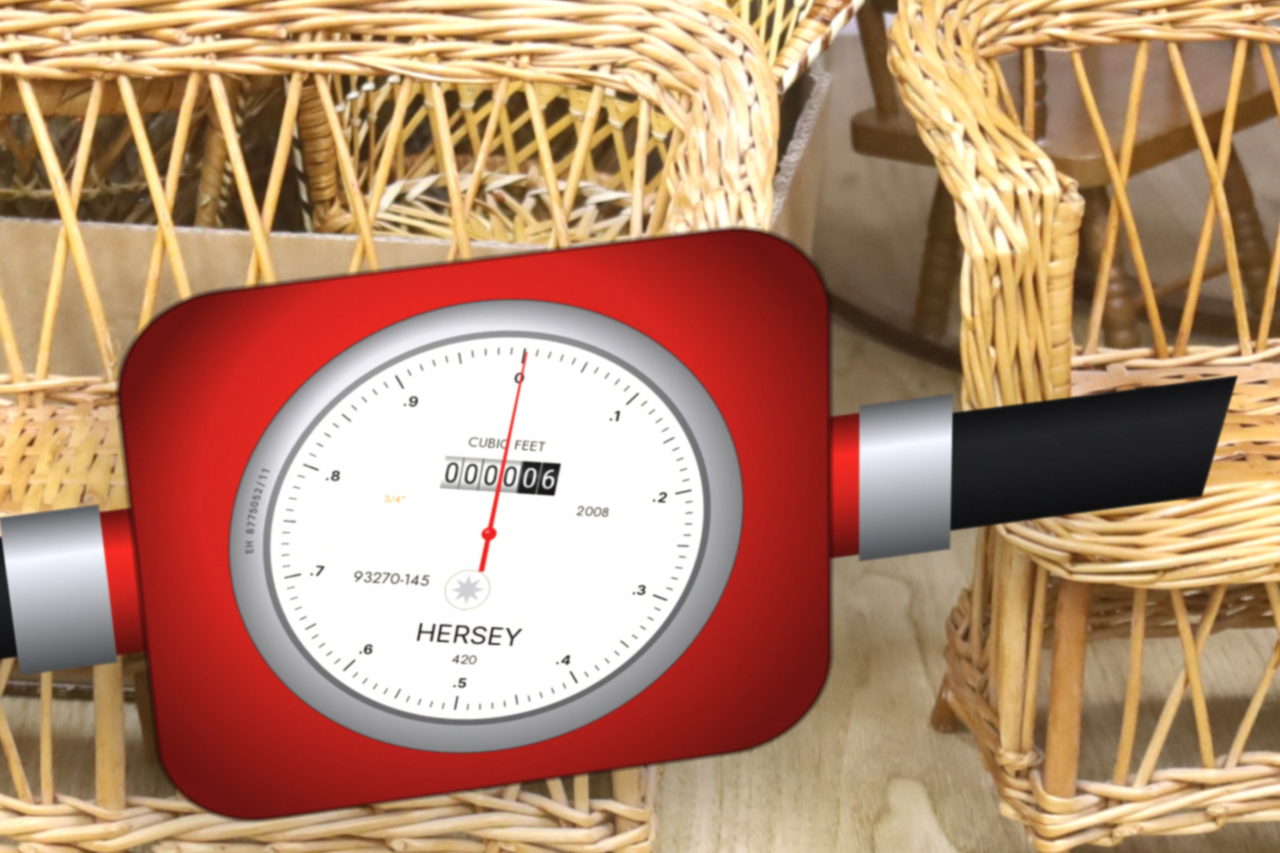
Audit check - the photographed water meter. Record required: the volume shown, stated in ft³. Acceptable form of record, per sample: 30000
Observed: 6.00
